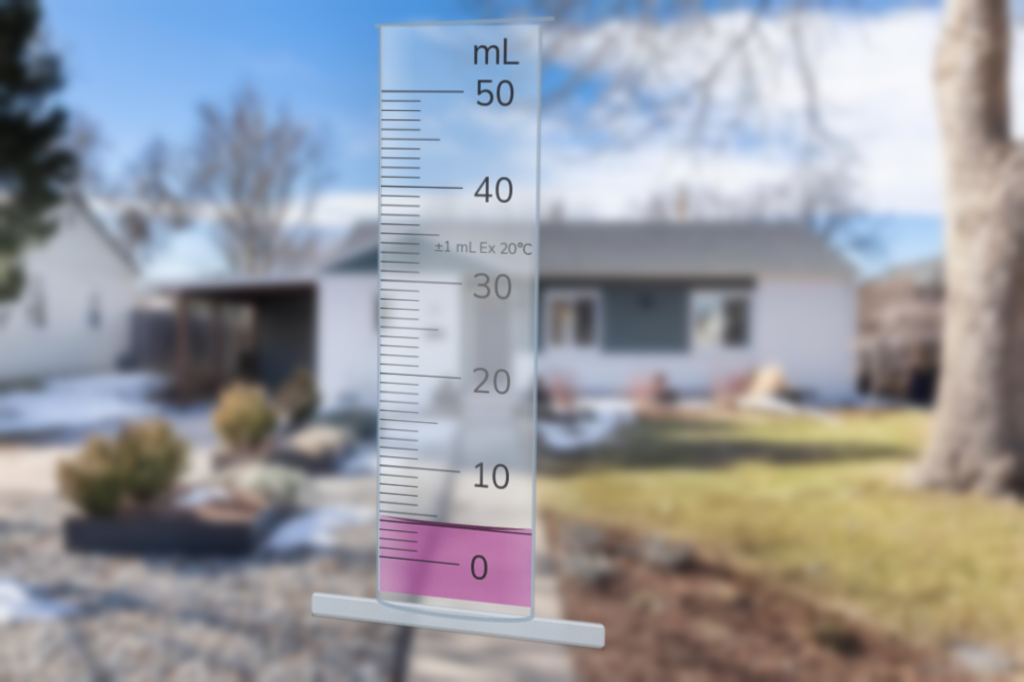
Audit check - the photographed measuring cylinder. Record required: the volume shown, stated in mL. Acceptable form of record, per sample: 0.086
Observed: 4
